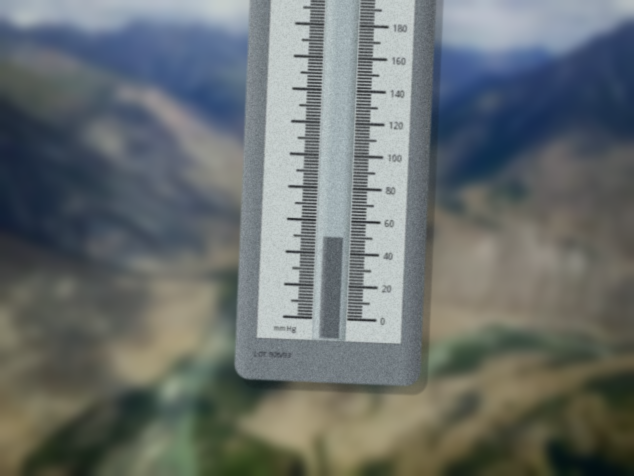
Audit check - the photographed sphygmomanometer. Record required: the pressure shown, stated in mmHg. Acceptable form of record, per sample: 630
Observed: 50
